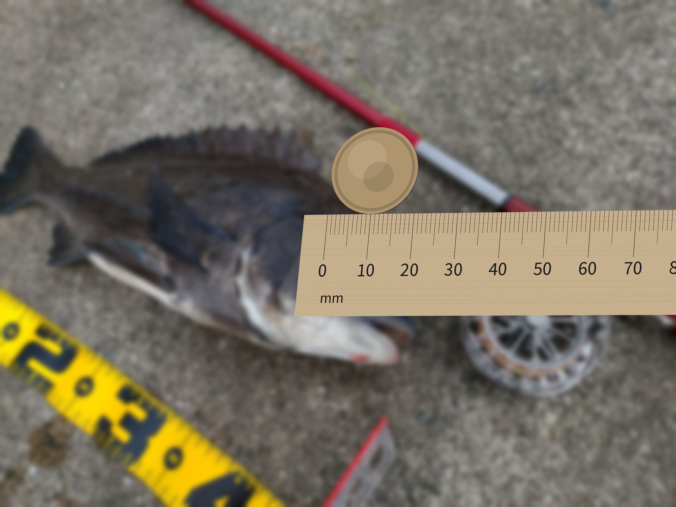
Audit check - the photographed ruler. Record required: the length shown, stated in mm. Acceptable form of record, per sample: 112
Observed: 20
